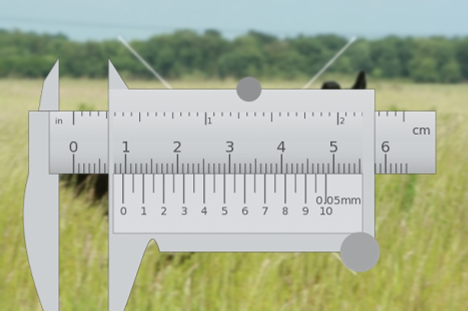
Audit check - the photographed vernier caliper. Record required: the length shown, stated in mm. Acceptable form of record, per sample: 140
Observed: 9.5
